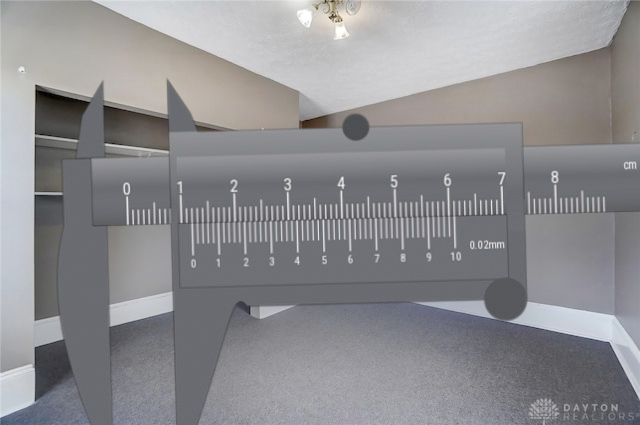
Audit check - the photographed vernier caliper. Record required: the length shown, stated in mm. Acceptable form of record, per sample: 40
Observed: 12.0
